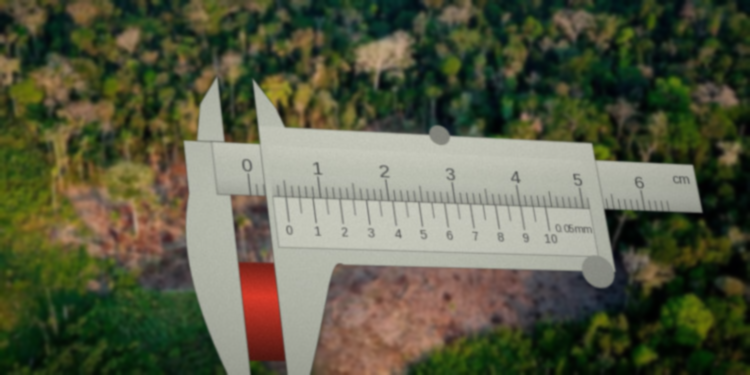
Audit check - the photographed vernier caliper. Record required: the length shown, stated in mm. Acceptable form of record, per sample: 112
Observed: 5.0
